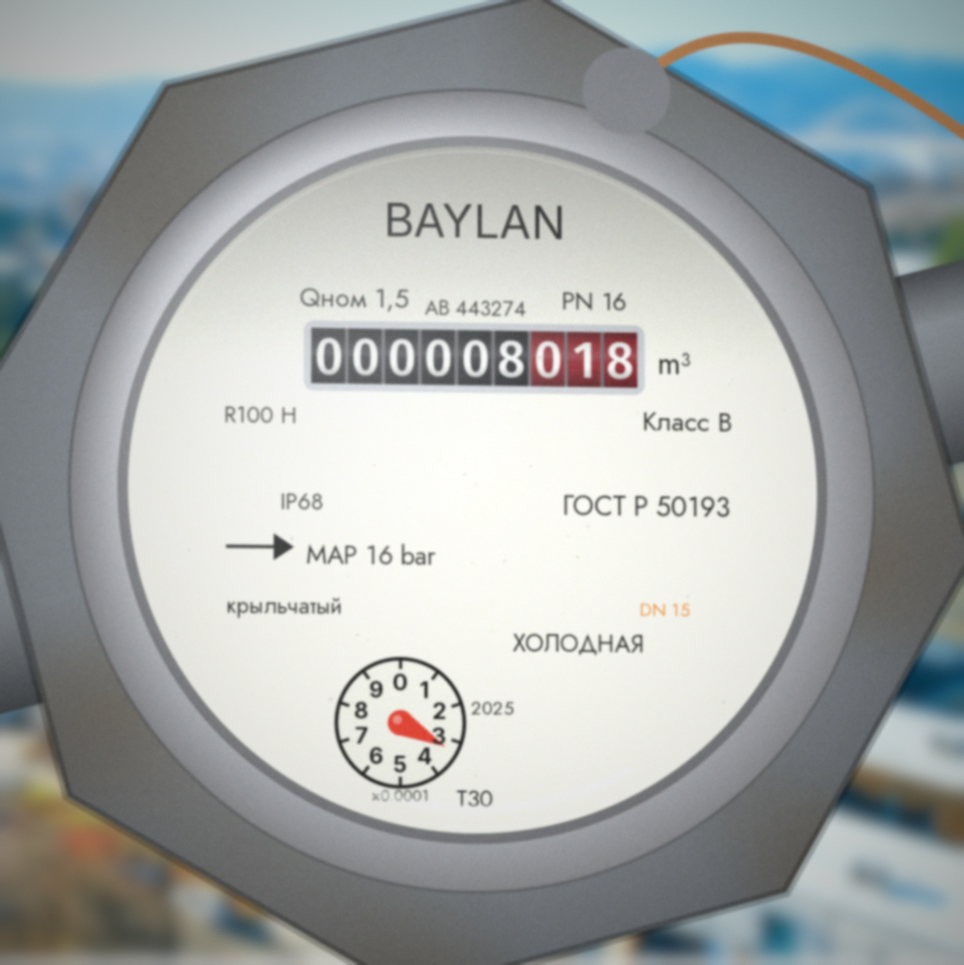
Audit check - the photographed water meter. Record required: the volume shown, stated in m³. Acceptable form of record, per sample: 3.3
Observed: 8.0183
